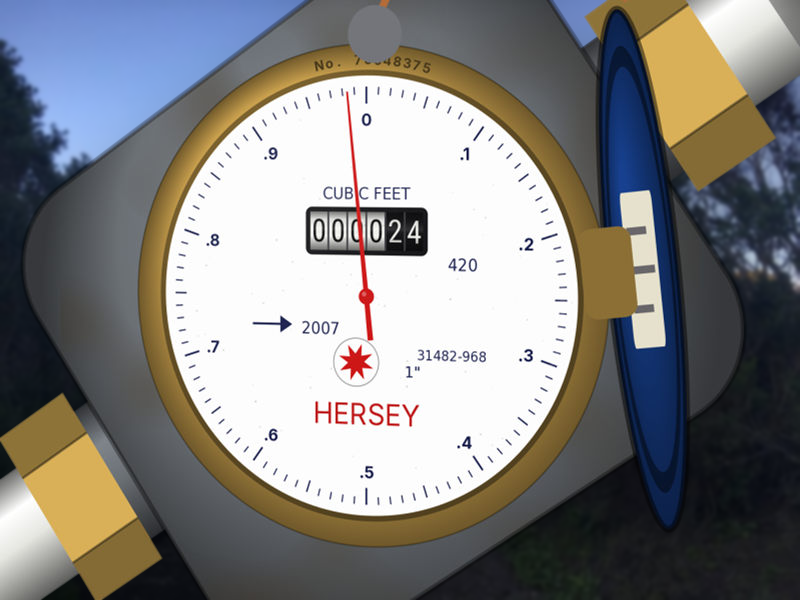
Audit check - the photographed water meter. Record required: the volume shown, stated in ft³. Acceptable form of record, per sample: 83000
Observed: 23.98
